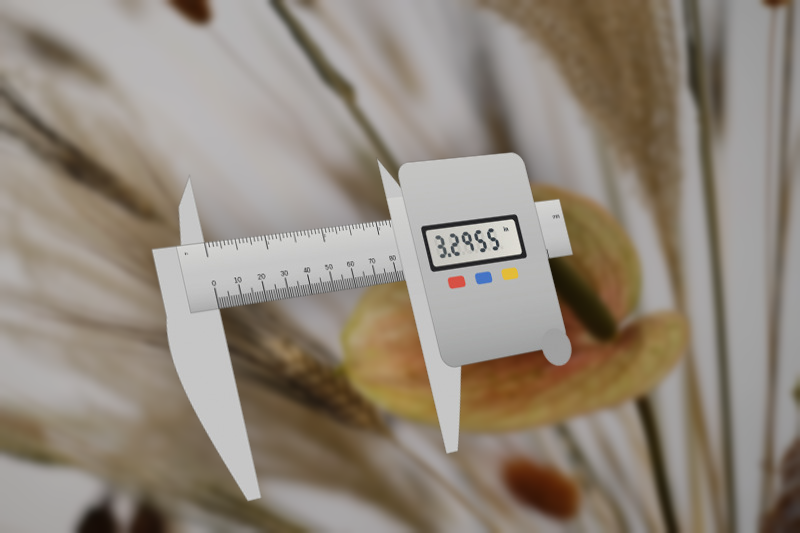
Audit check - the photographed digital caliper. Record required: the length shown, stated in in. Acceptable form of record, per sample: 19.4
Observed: 3.2955
